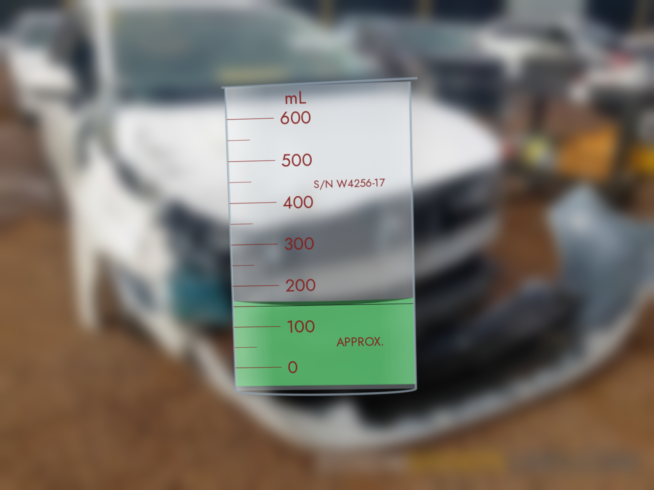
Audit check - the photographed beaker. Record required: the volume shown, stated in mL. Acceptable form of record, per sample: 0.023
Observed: 150
